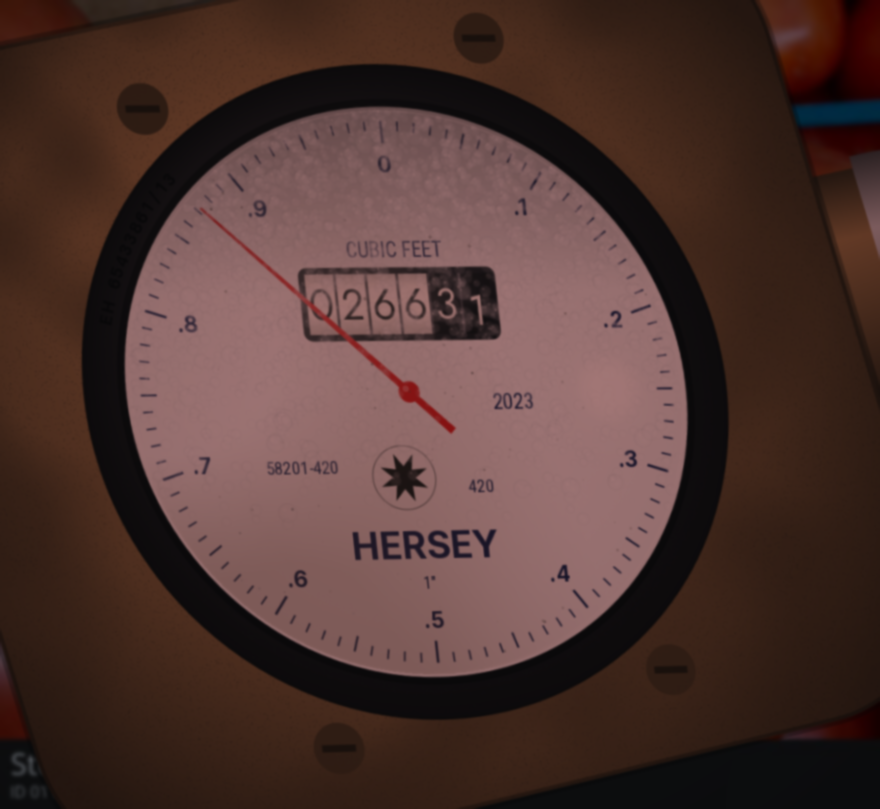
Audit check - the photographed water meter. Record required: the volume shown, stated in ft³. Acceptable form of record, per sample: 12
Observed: 26630.87
